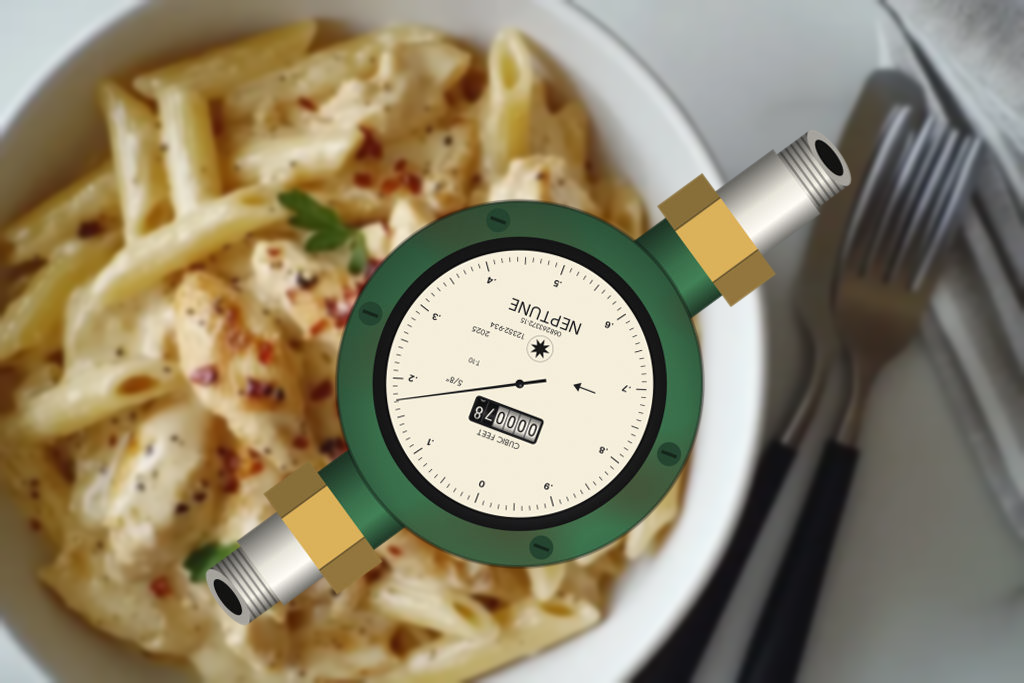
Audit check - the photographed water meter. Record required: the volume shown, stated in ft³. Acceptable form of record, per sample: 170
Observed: 78.17
